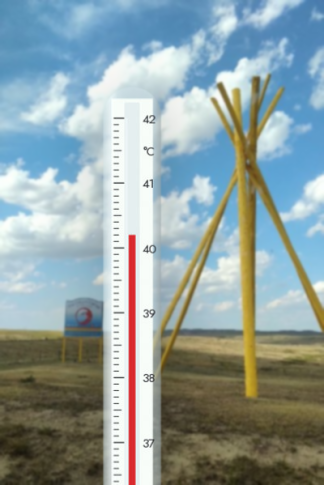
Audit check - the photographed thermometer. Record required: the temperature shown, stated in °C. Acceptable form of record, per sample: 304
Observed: 40.2
